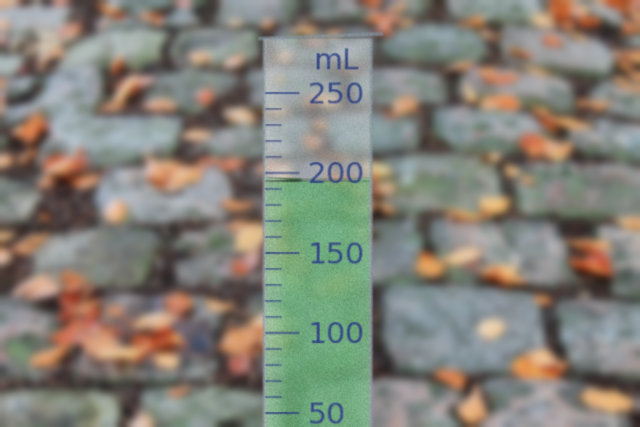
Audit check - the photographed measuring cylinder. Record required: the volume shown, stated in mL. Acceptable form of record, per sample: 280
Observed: 195
